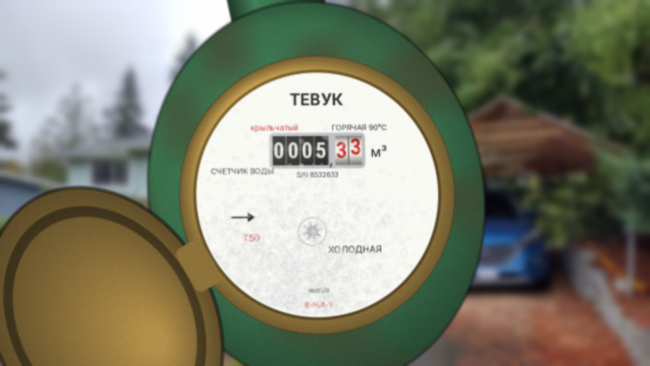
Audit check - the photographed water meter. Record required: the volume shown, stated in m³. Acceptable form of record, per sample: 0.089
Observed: 5.33
